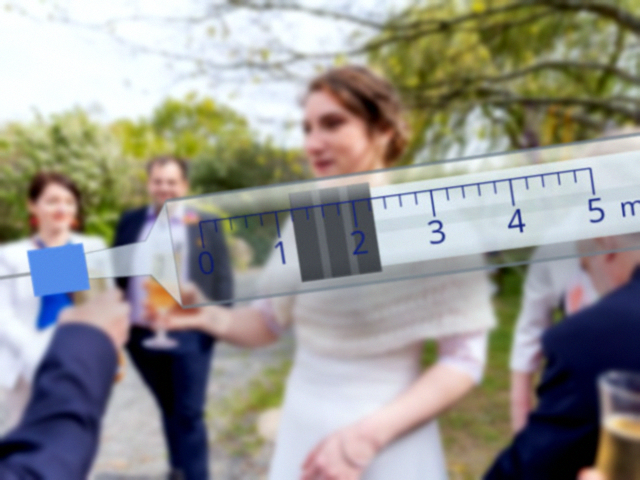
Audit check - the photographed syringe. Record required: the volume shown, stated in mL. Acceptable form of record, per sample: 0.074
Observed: 1.2
